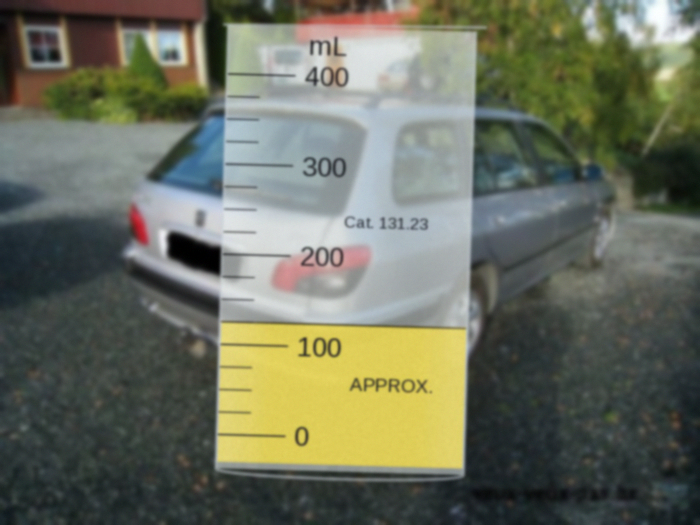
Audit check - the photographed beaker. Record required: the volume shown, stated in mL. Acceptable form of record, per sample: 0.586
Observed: 125
